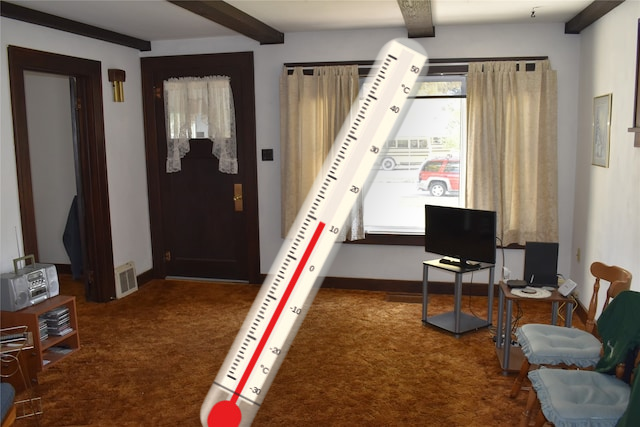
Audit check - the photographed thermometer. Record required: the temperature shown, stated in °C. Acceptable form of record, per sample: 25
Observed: 10
